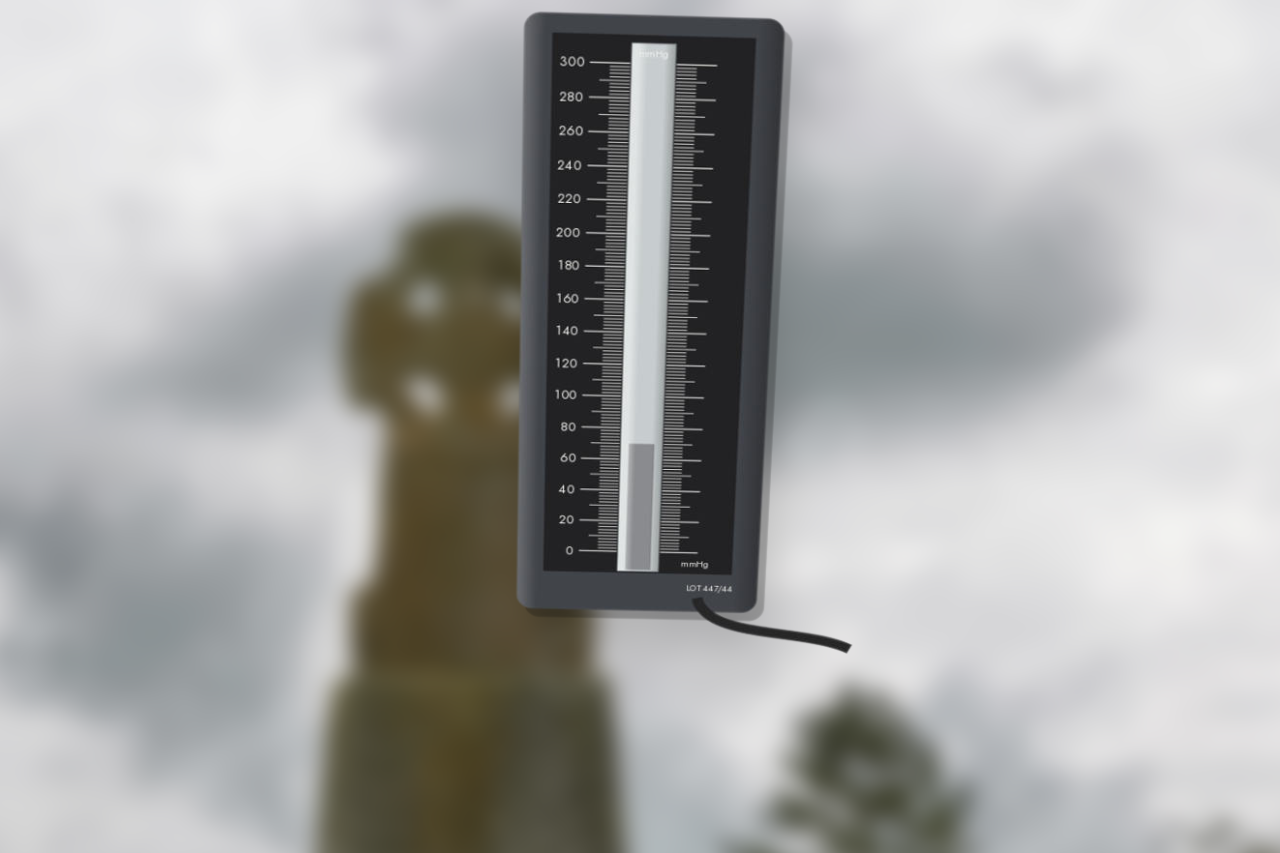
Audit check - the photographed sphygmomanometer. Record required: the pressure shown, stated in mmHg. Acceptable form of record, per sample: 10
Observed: 70
